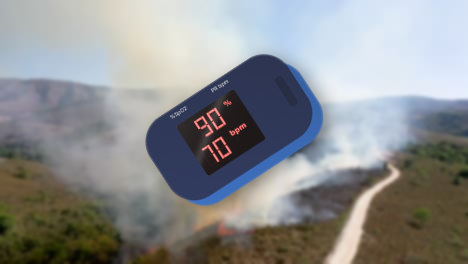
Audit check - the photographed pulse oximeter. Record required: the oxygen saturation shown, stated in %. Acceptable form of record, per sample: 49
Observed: 90
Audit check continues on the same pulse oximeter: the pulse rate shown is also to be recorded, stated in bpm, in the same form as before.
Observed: 70
